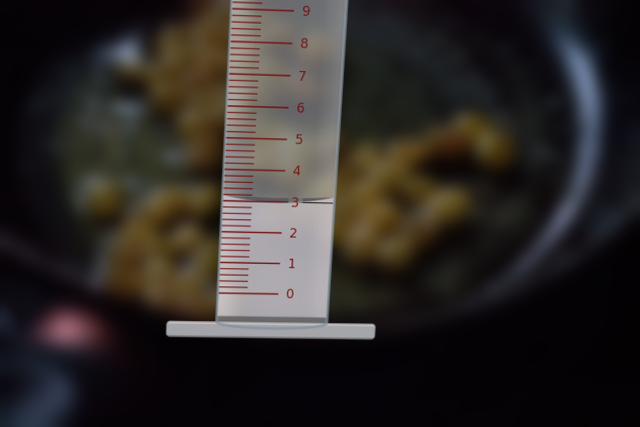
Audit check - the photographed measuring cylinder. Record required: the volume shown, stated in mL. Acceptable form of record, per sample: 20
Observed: 3
